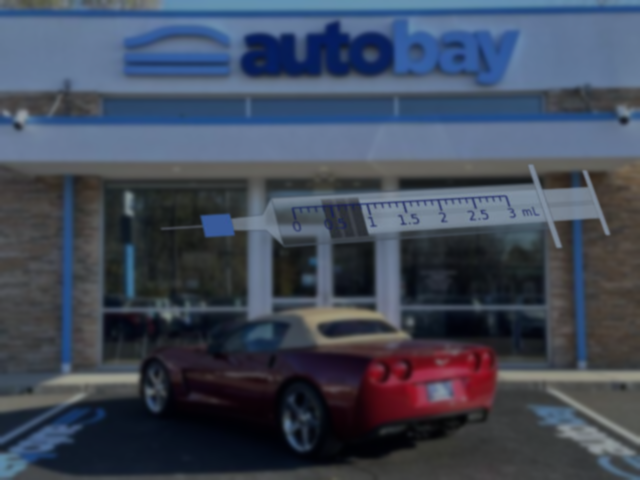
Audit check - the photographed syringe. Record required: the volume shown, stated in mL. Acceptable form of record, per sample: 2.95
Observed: 0.4
